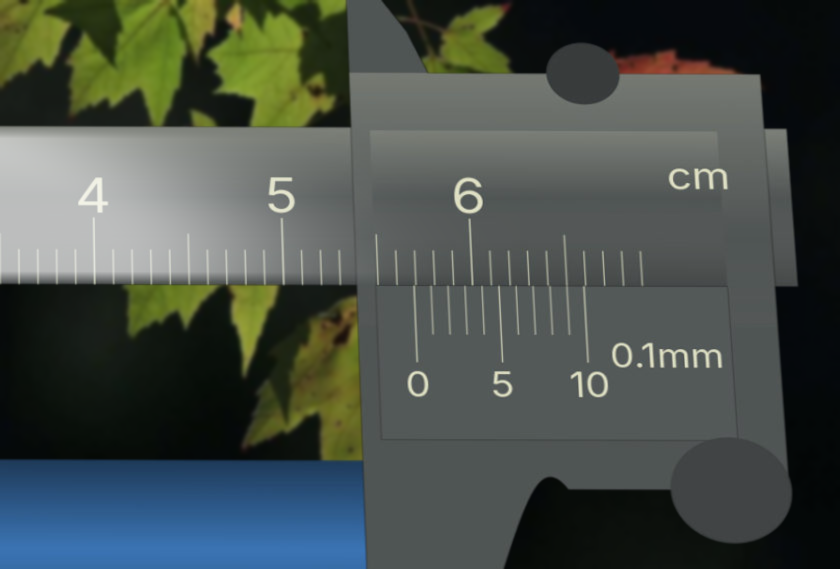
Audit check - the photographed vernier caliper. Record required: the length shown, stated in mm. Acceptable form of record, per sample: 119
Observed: 56.9
